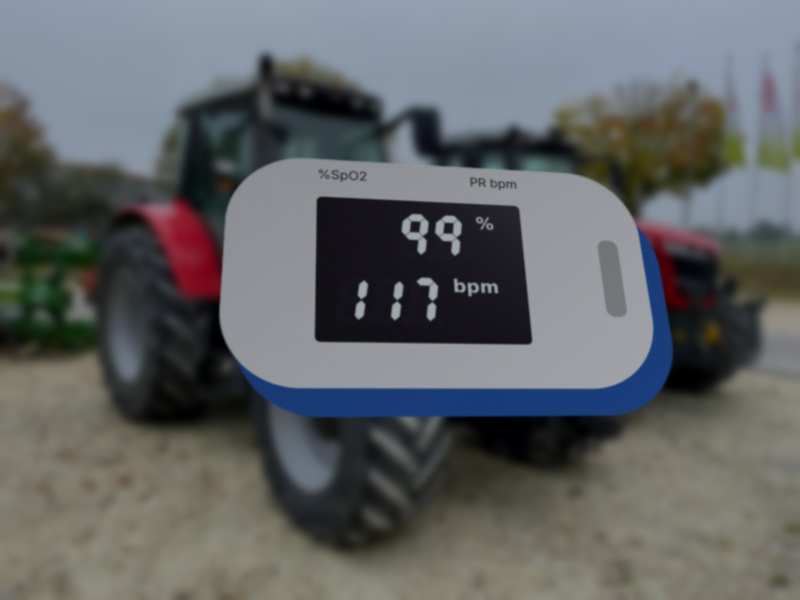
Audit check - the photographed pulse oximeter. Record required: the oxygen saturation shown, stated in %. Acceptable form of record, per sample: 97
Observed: 99
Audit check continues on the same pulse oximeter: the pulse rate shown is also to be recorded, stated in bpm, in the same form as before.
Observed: 117
